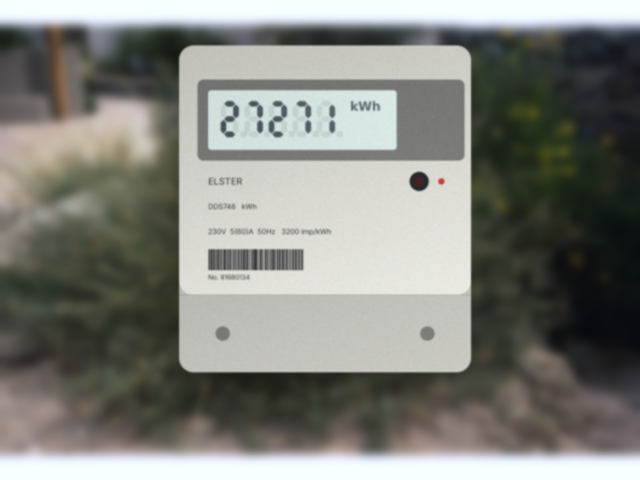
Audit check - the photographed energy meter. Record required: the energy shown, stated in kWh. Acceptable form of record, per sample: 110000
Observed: 27271
